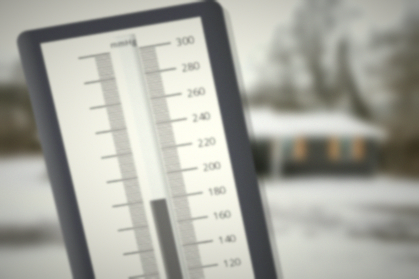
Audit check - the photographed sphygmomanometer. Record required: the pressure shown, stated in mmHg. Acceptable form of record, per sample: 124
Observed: 180
